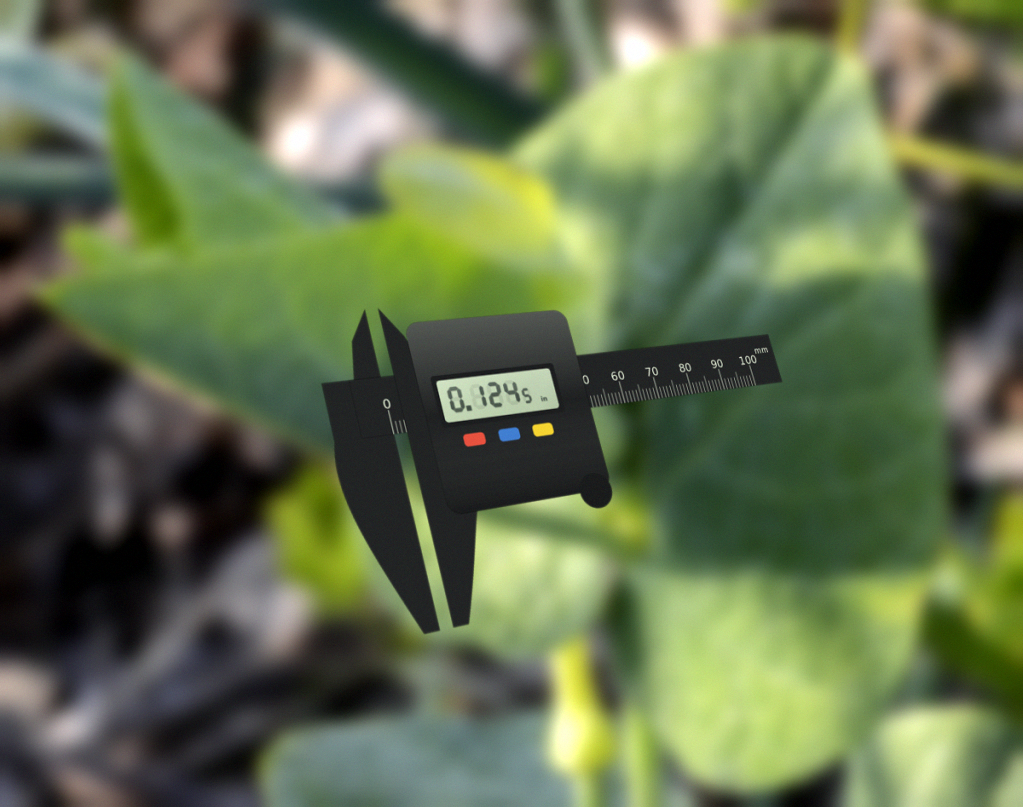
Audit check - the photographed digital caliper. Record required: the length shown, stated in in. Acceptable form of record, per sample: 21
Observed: 0.1245
